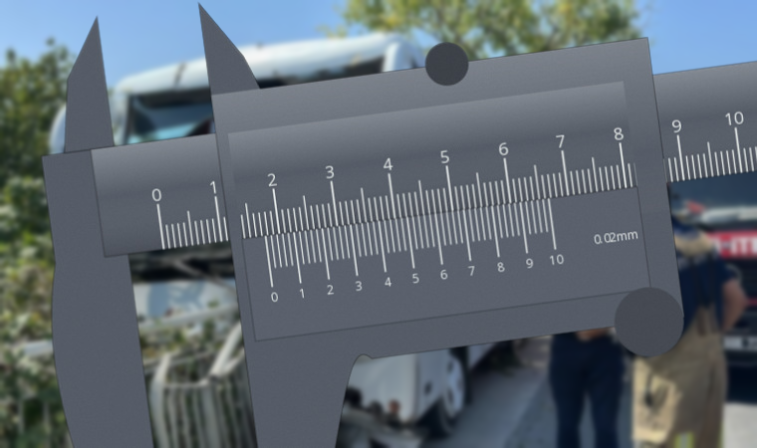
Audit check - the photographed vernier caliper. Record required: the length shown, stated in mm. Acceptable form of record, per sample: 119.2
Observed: 17.6
